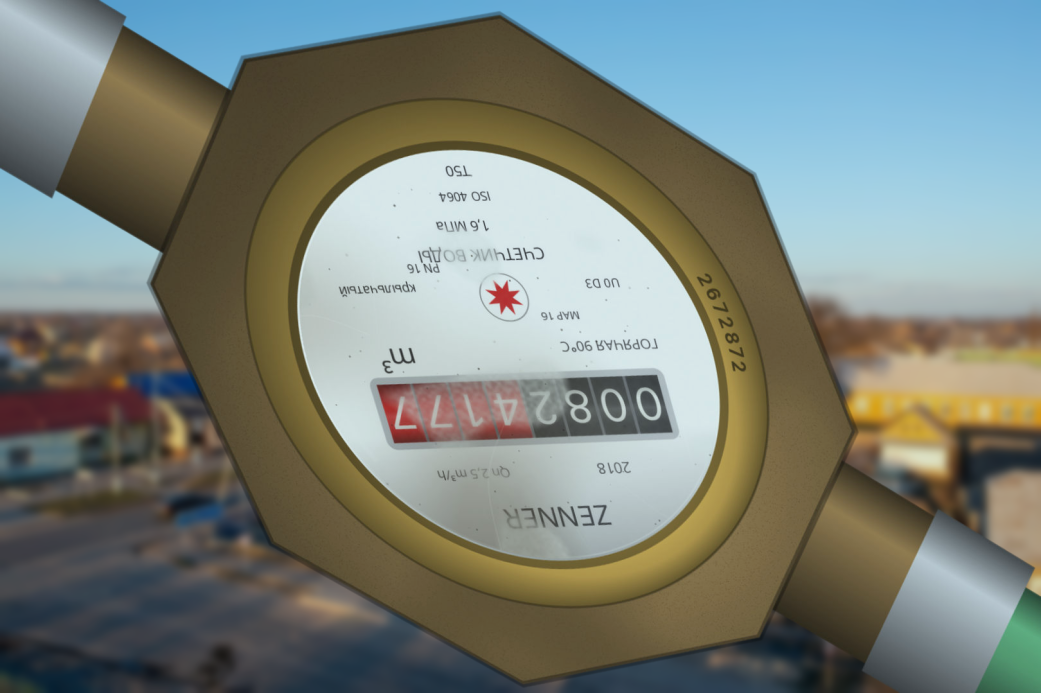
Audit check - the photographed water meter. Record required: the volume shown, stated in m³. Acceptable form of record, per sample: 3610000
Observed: 82.4177
